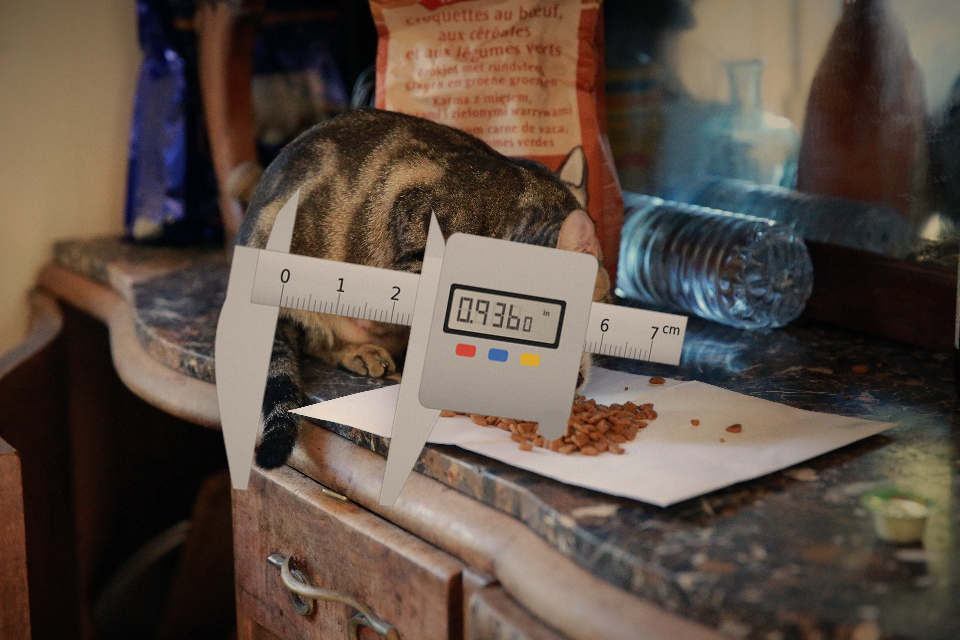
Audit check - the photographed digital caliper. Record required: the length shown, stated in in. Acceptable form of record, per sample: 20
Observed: 0.9360
